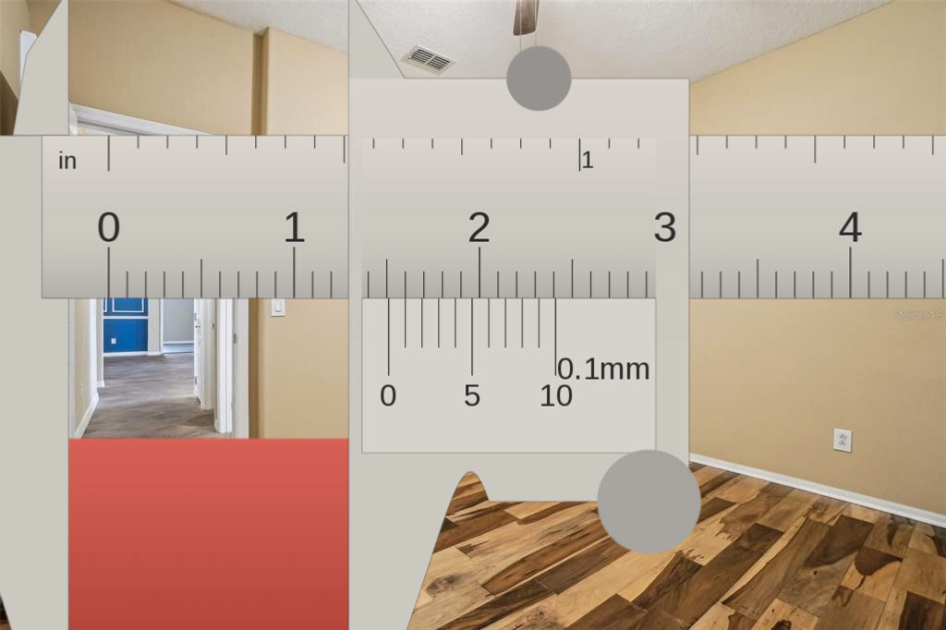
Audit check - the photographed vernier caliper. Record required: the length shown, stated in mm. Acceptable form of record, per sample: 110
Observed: 15.1
